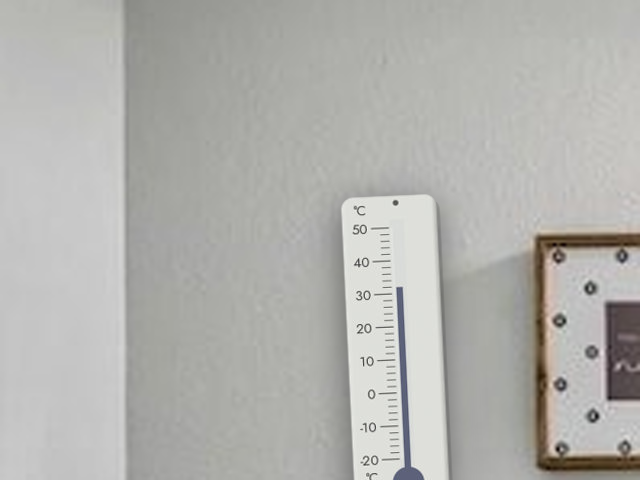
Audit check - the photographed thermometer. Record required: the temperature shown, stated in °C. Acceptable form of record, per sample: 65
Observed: 32
